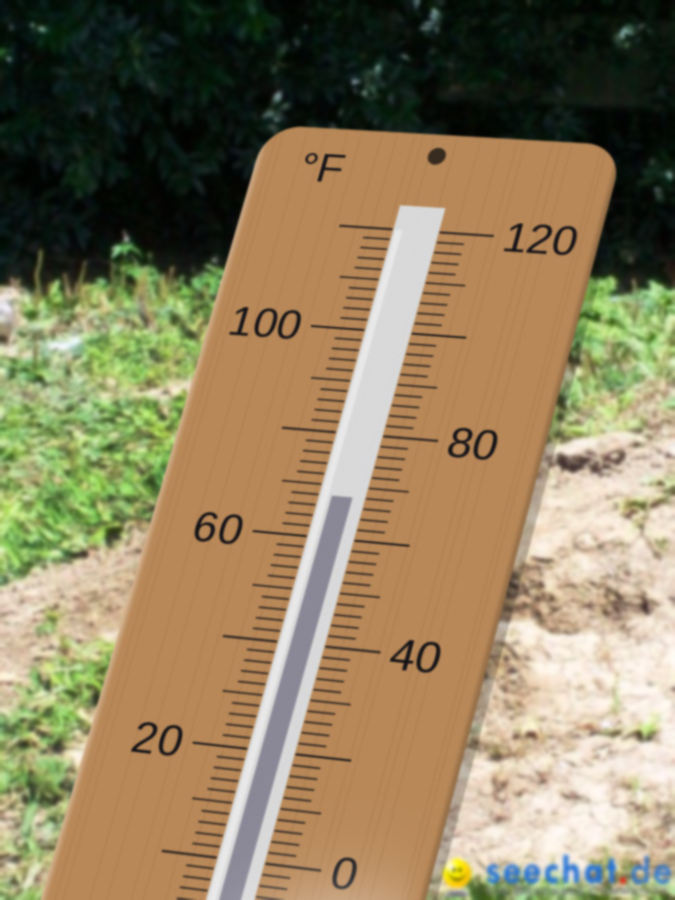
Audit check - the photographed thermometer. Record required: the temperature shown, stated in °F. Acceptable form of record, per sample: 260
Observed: 68
